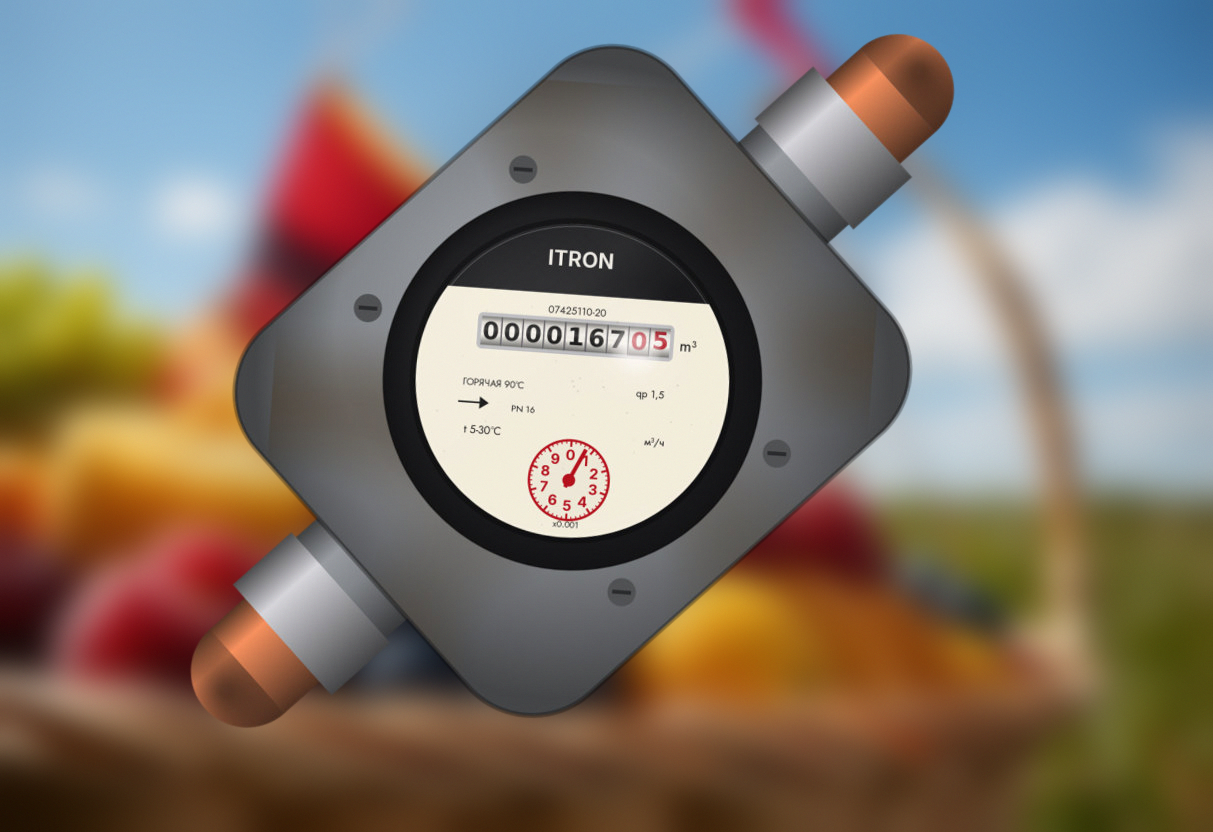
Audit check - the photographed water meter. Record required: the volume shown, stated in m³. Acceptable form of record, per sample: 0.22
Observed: 167.050
